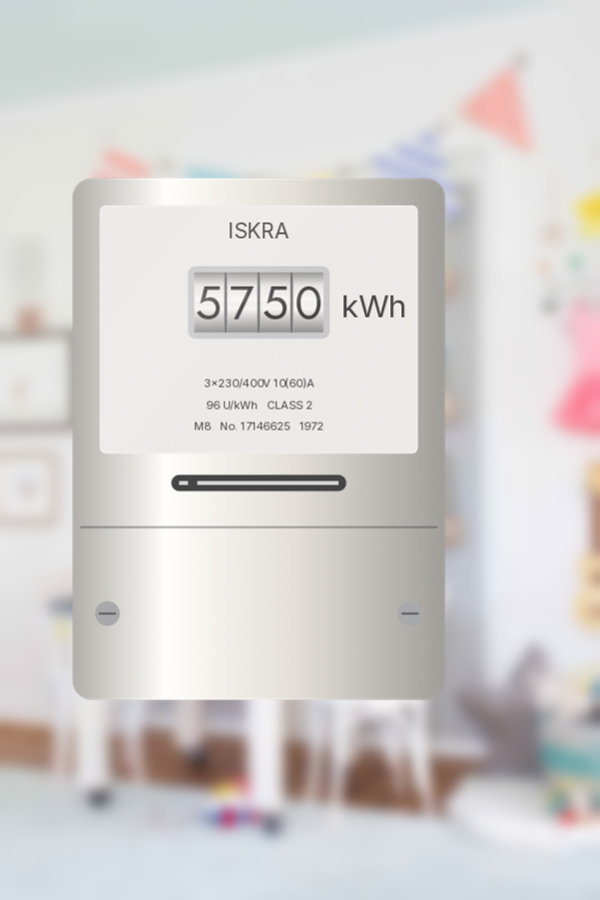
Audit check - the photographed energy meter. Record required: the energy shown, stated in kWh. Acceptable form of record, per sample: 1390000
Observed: 5750
